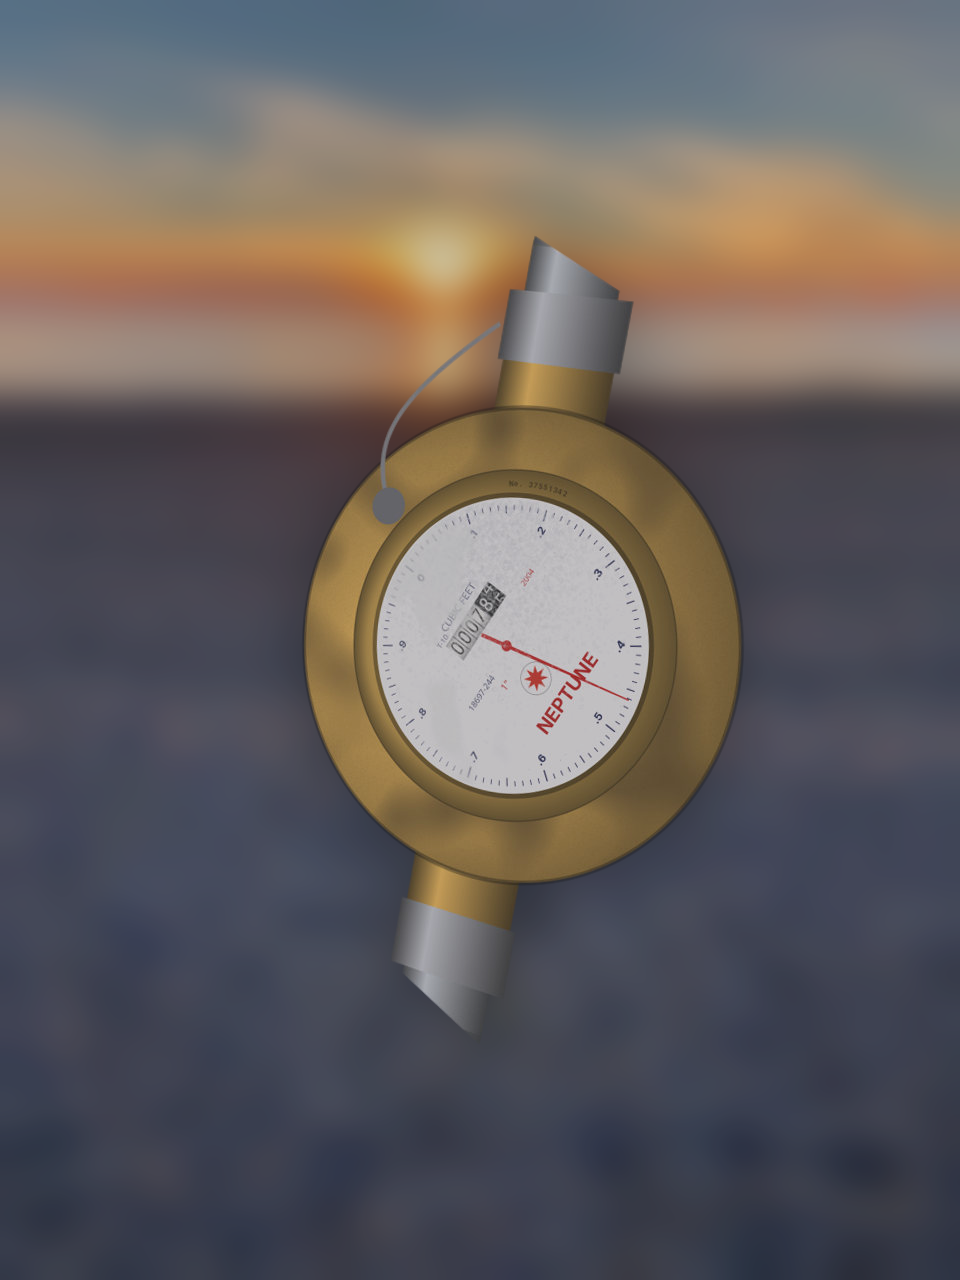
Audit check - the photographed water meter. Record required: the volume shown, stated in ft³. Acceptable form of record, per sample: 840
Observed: 784.46
